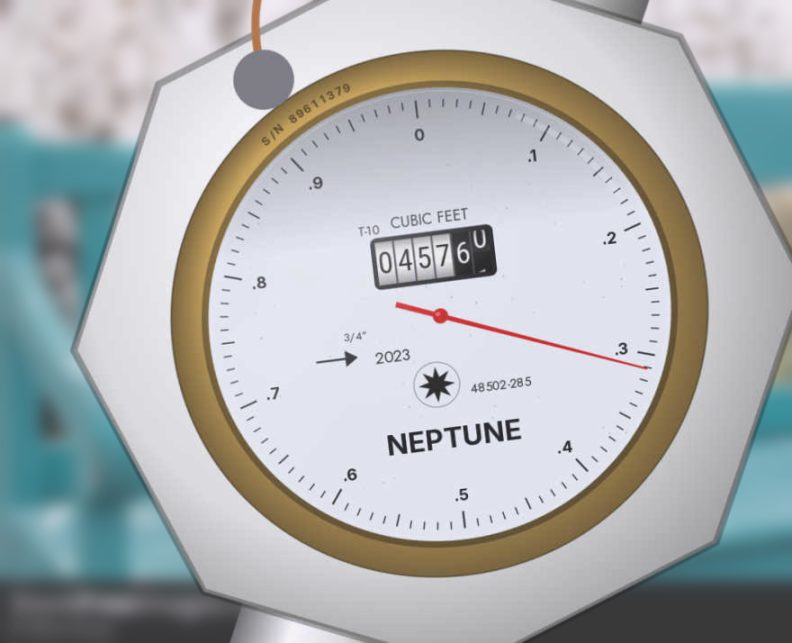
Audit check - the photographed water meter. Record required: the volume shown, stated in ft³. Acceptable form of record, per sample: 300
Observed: 45760.31
